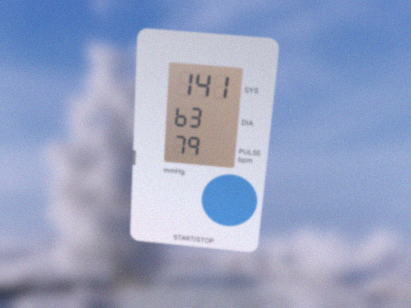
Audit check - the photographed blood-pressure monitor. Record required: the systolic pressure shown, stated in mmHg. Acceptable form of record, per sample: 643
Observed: 141
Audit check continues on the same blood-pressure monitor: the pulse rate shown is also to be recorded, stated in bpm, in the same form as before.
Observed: 79
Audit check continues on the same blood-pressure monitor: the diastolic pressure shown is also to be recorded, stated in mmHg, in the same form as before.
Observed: 63
